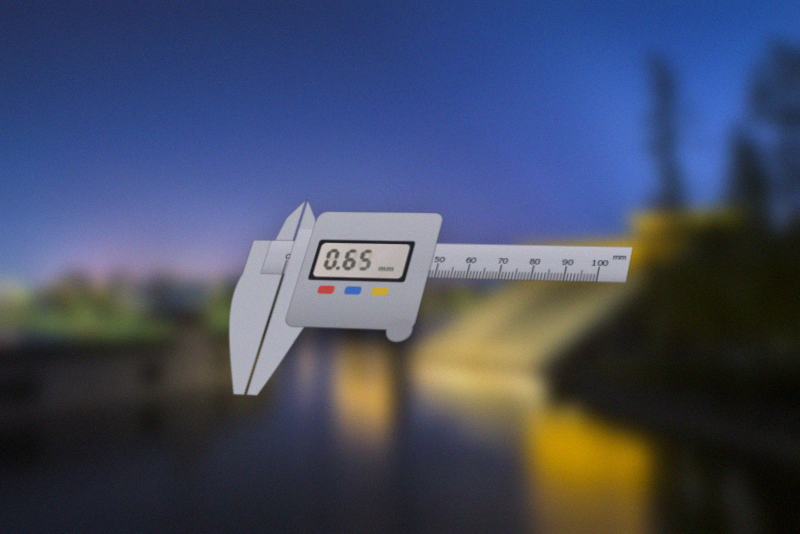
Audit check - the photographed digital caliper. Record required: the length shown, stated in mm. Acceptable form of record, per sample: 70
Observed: 0.65
